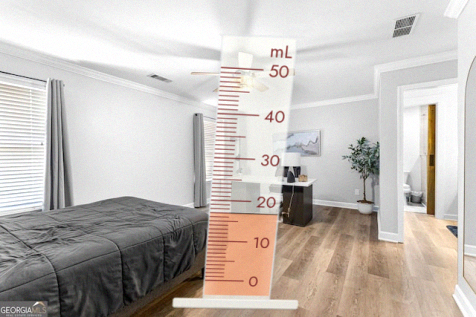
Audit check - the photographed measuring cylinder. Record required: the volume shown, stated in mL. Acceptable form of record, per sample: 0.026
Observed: 17
